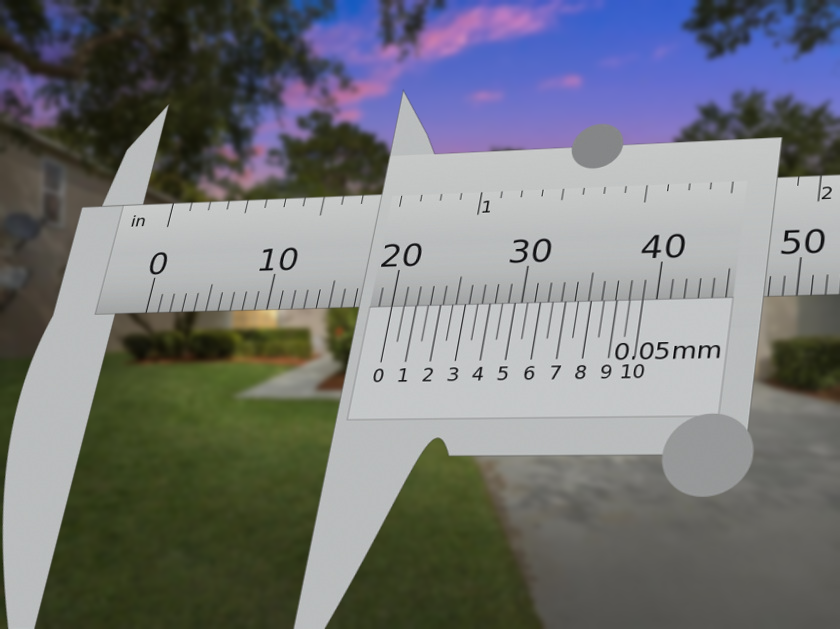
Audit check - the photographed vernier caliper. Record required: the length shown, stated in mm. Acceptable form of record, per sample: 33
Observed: 20.0
